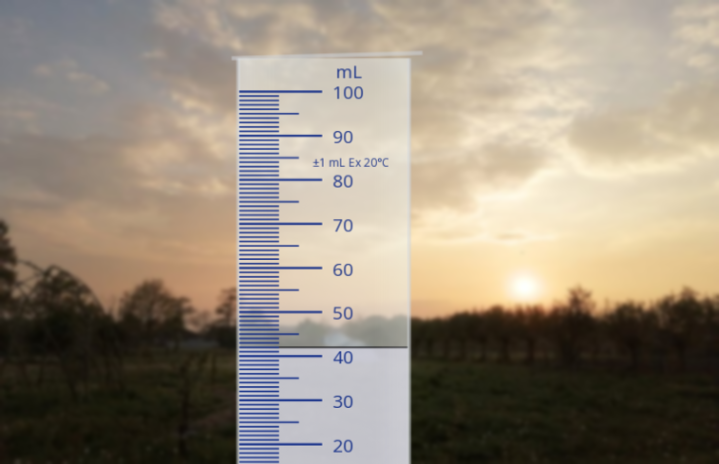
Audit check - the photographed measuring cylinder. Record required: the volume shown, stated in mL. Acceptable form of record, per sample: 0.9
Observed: 42
